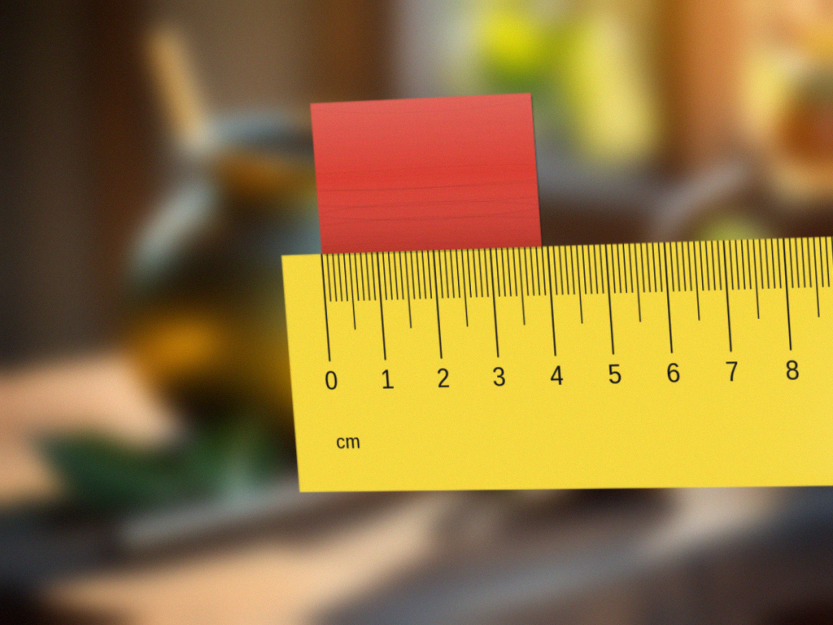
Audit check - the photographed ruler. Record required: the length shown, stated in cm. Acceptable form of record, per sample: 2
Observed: 3.9
